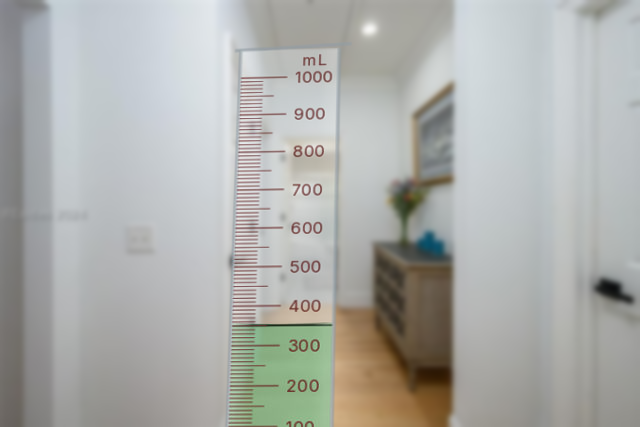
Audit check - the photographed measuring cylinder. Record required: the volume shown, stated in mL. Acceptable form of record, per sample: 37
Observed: 350
